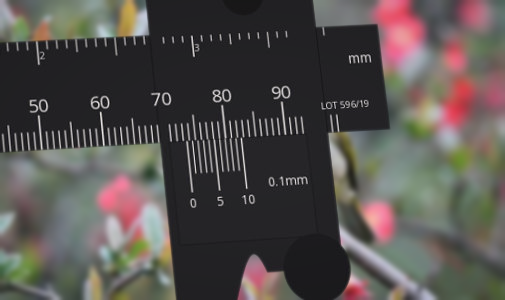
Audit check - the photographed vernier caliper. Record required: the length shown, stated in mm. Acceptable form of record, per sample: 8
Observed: 73.6
